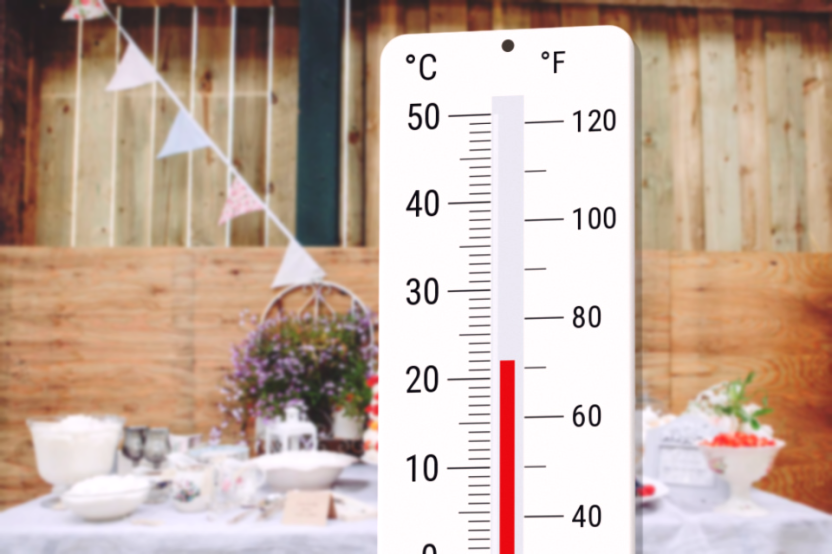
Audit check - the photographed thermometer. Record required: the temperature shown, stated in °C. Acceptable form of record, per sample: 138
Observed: 22
